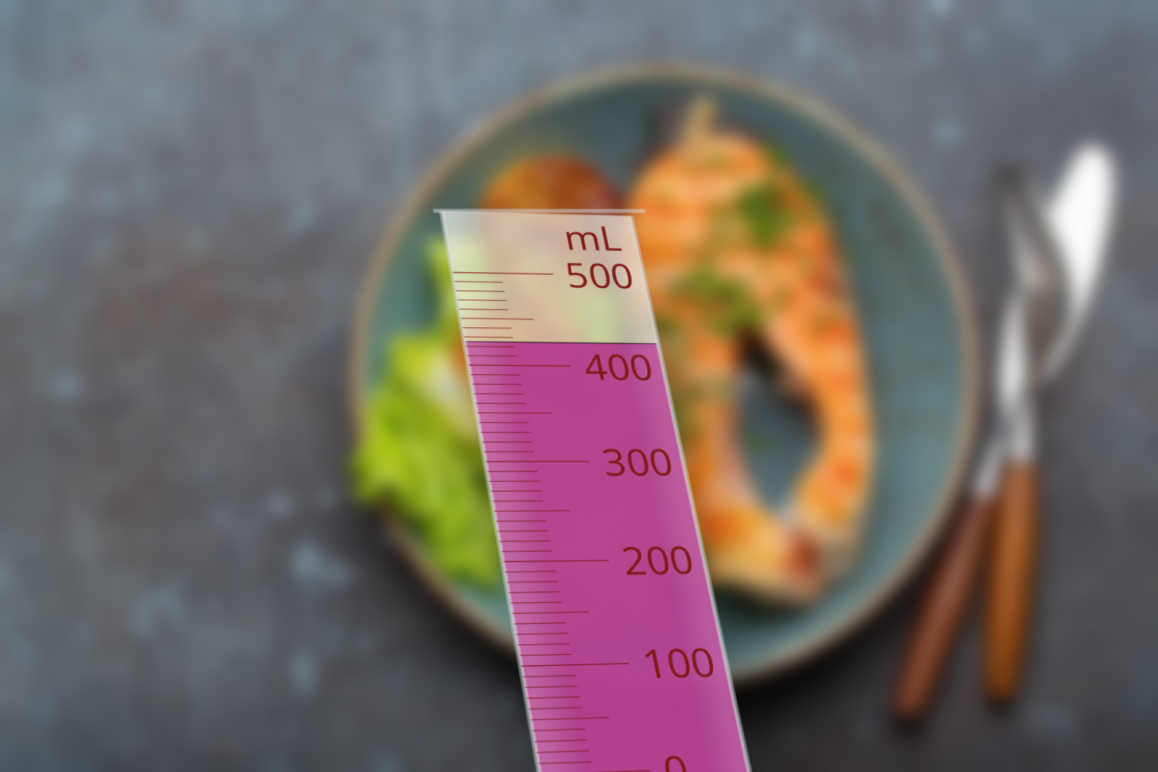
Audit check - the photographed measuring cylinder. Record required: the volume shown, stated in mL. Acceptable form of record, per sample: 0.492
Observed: 425
